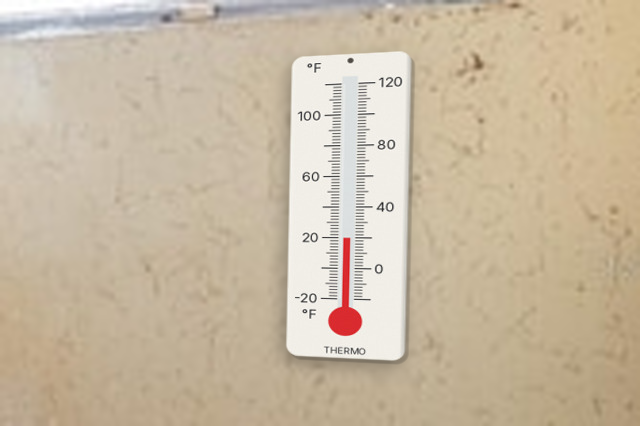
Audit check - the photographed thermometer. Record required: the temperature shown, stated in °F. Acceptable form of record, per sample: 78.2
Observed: 20
